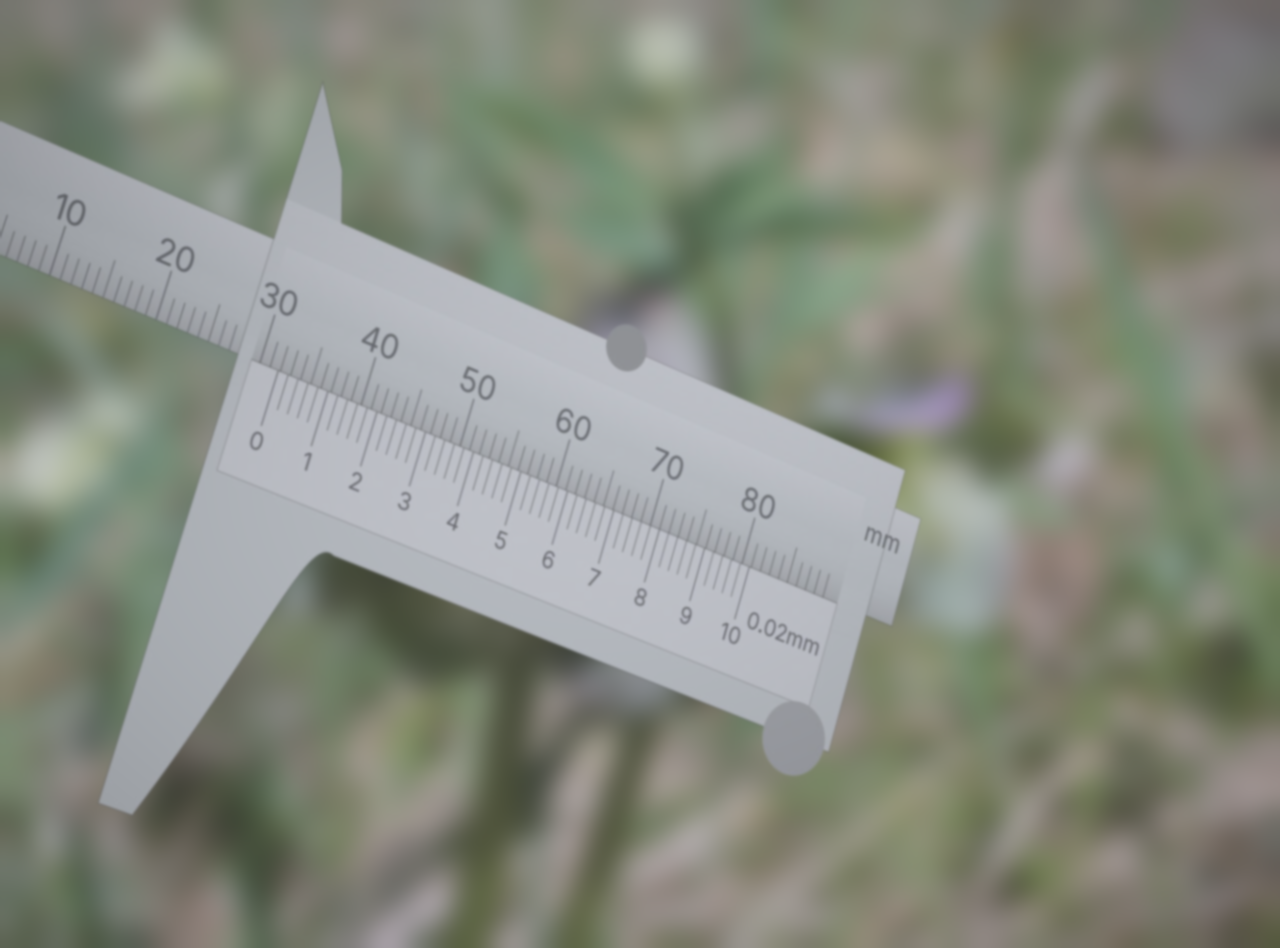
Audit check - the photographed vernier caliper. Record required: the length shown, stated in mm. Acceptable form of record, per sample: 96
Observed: 31.8
